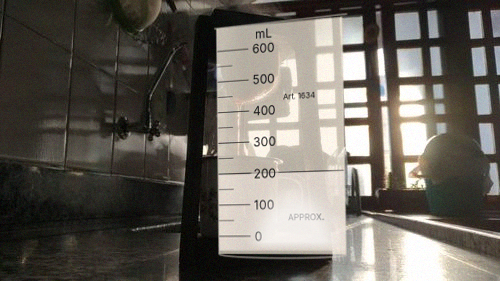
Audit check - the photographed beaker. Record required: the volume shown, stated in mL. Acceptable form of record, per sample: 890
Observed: 200
